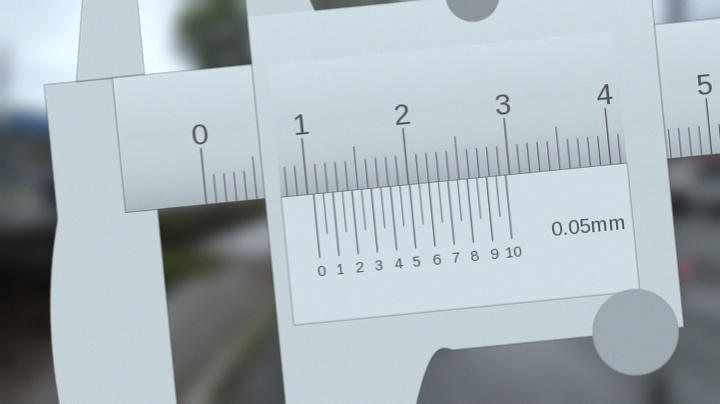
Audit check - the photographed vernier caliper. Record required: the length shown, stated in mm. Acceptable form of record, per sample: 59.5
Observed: 10.6
